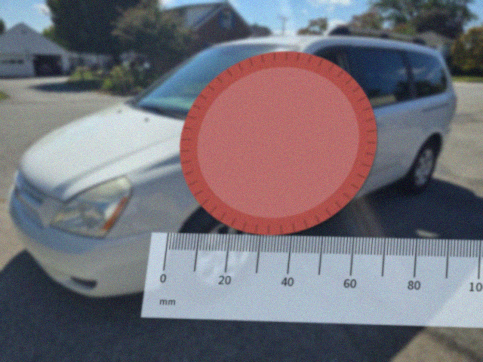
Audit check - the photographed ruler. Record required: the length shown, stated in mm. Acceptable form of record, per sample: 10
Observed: 65
